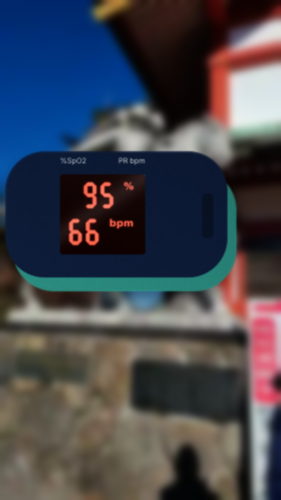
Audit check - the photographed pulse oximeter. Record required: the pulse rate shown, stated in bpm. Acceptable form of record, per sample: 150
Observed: 66
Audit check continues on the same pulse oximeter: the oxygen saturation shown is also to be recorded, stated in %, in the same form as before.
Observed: 95
